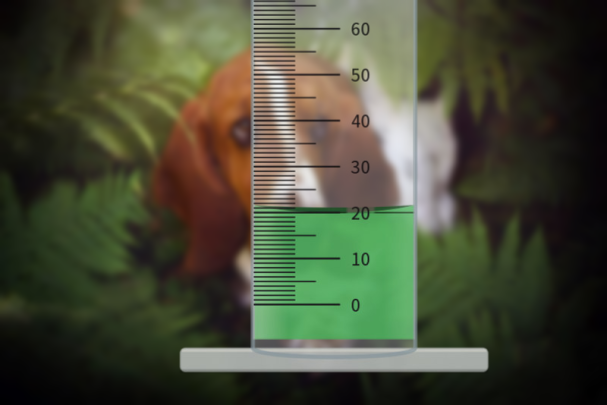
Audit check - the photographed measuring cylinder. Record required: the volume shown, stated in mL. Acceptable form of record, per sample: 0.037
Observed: 20
